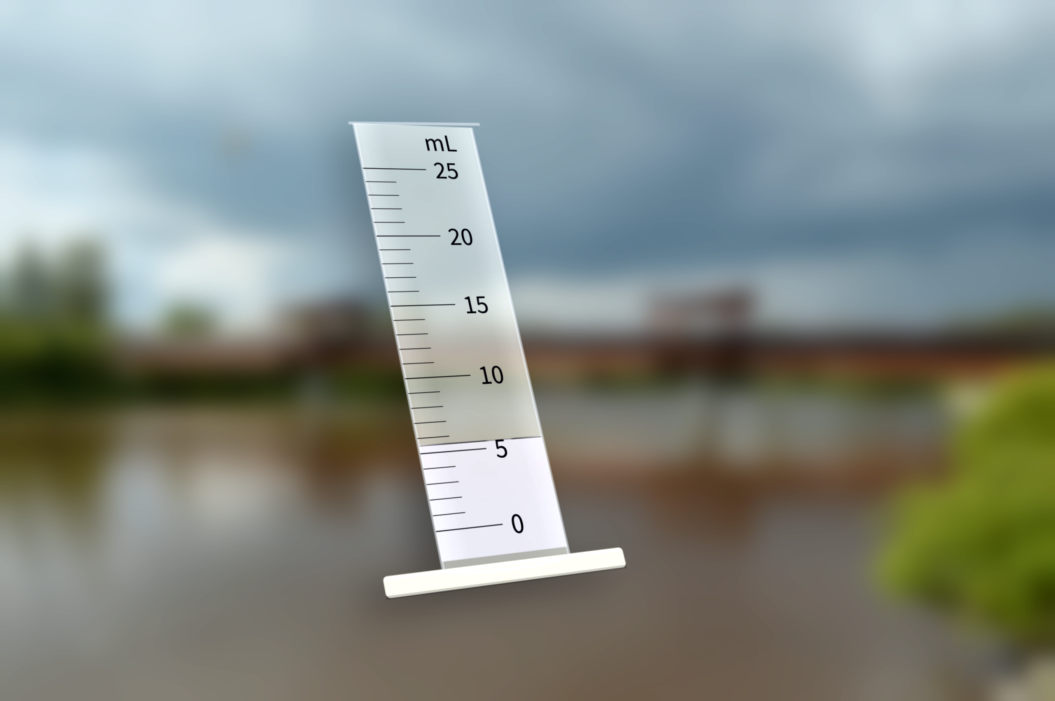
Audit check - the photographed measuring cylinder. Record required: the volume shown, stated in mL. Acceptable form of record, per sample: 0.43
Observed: 5.5
